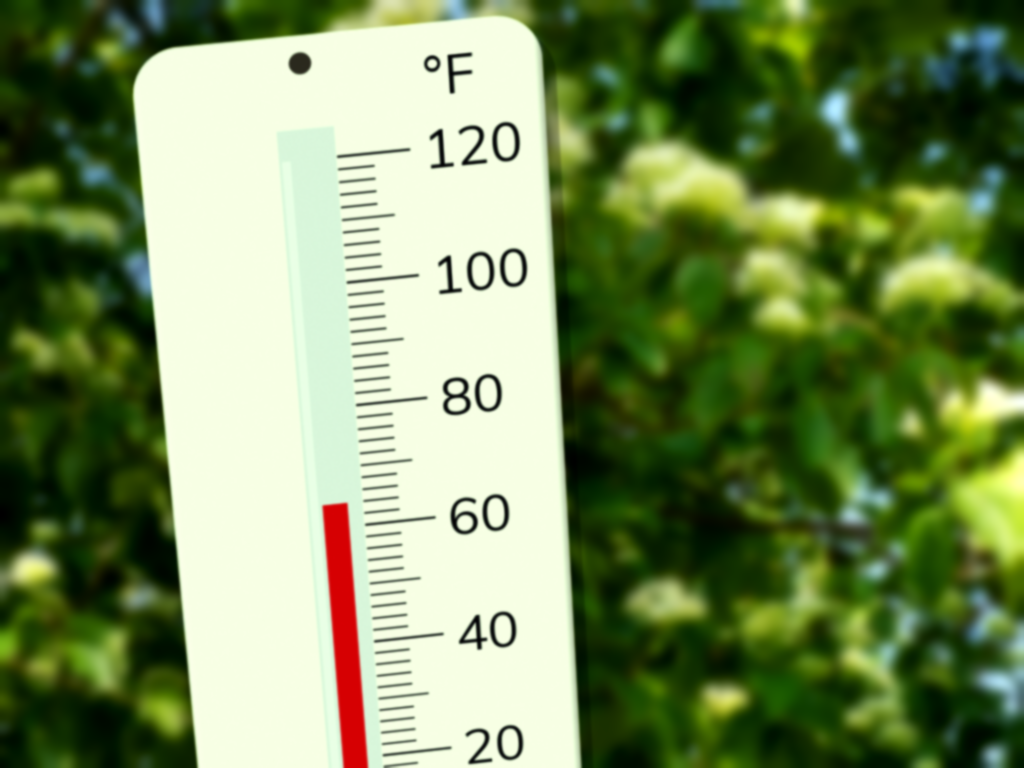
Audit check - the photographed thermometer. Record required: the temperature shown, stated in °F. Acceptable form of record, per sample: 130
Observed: 64
